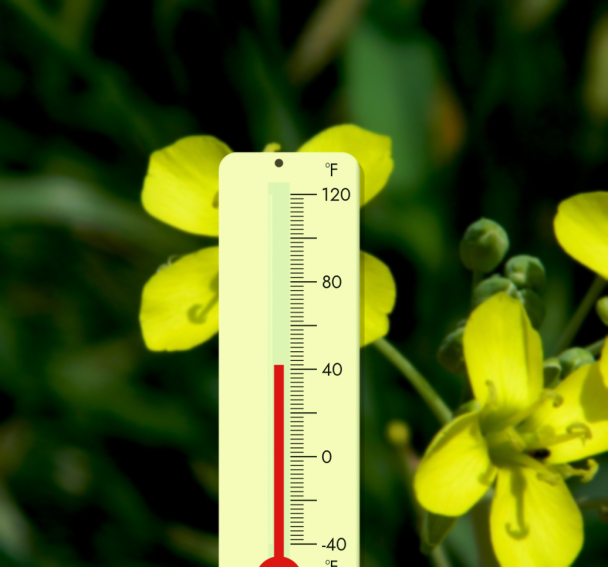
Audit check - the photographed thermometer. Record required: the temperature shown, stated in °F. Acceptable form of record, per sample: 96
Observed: 42
